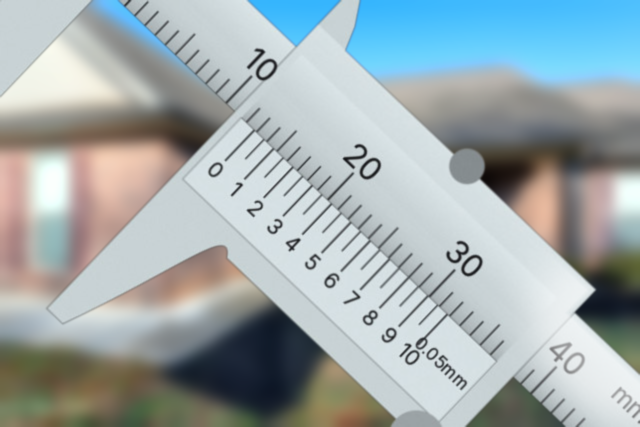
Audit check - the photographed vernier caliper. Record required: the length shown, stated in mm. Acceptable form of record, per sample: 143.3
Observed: 12.8
